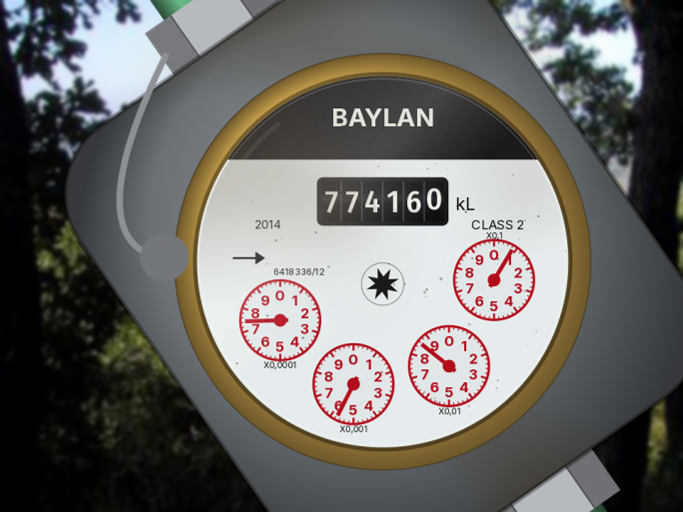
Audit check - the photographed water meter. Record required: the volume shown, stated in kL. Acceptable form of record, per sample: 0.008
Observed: 774160.0857
